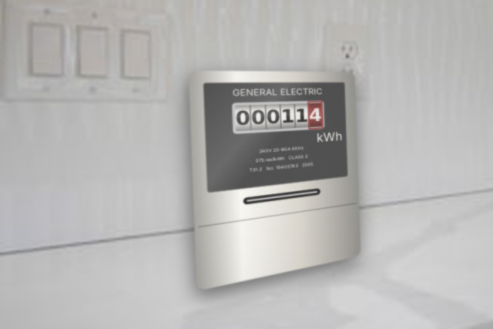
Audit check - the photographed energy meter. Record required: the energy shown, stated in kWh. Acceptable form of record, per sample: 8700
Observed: 11.4
